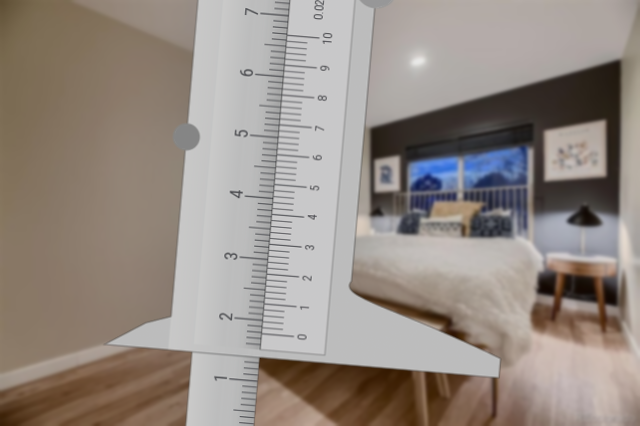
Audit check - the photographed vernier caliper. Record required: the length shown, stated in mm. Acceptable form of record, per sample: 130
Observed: 17.8
